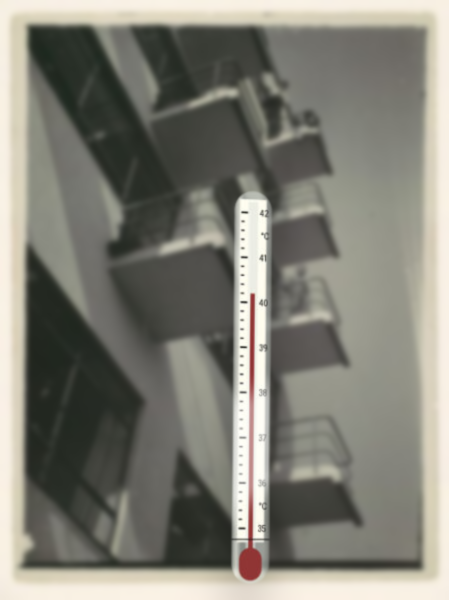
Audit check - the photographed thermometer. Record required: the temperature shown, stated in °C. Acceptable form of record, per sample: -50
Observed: 40.2
